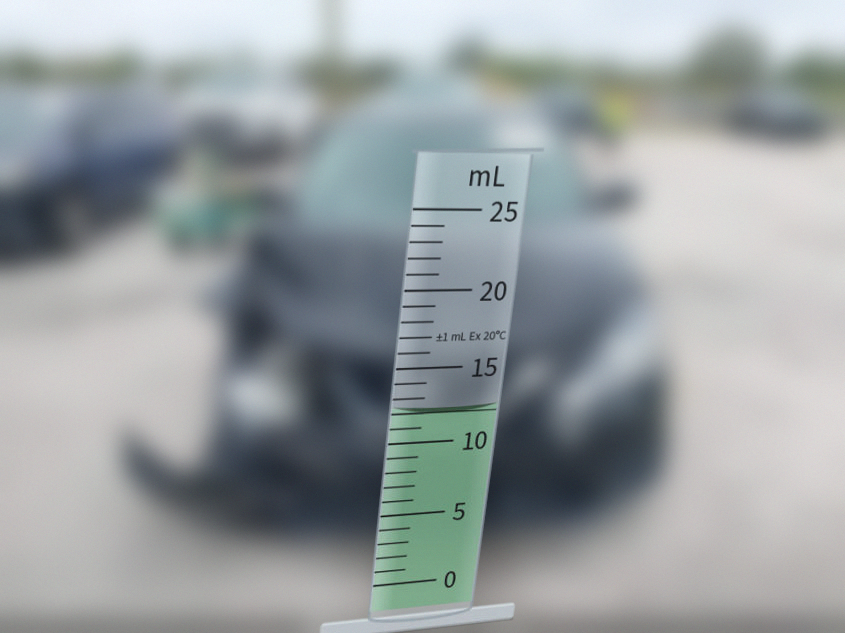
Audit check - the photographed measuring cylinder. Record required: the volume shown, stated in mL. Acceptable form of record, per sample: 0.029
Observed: 12
